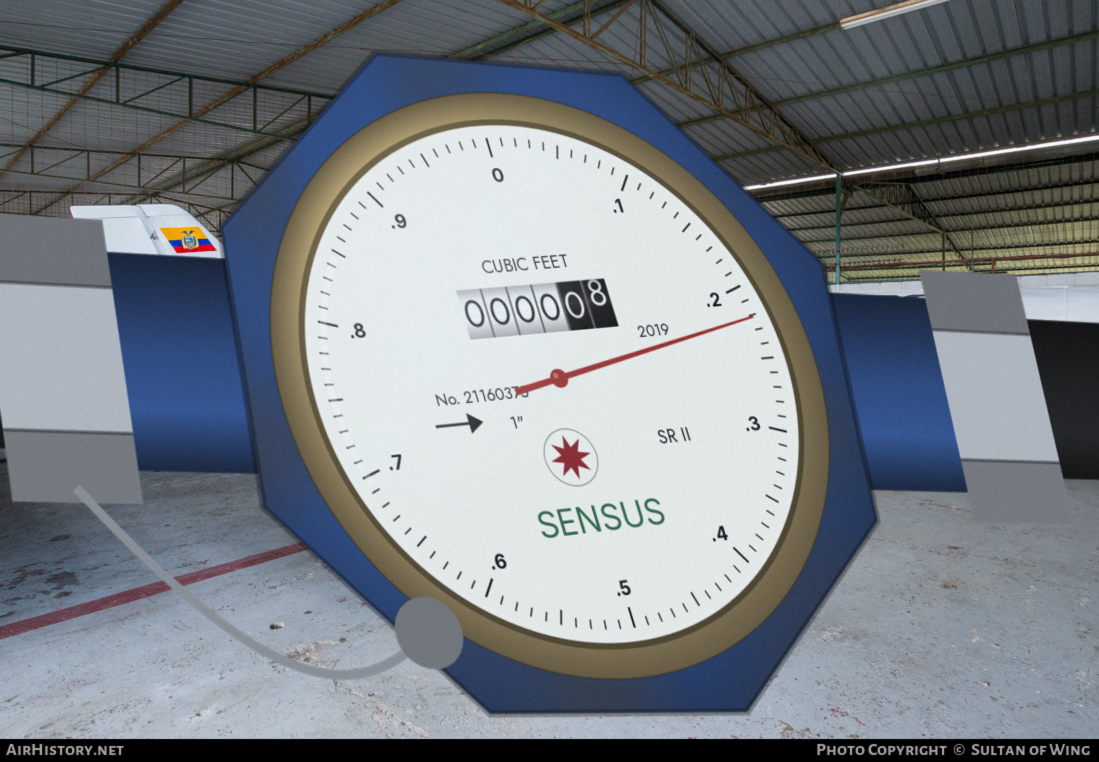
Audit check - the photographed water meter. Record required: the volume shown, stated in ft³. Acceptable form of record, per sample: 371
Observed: 8.22
